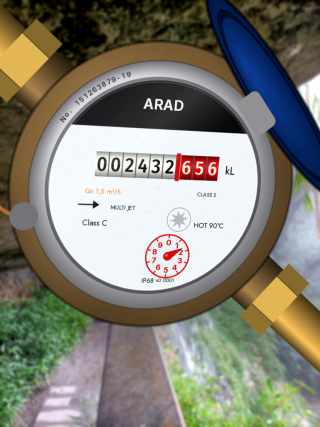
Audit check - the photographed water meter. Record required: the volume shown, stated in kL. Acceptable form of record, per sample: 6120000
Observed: 2432.6561
